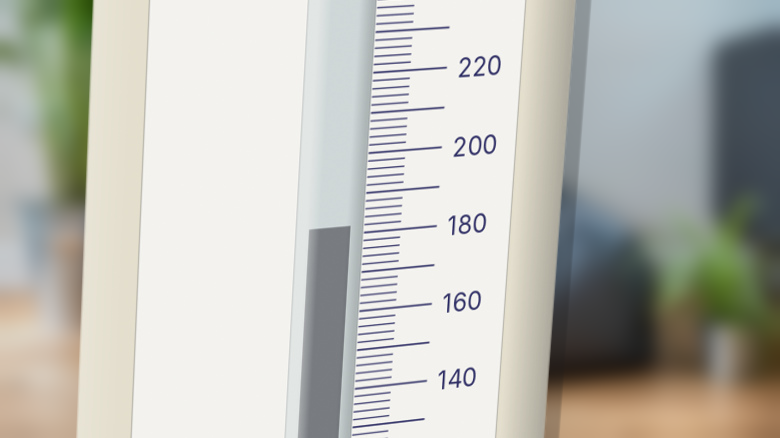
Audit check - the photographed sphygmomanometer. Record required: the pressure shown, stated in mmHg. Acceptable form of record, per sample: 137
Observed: 182
